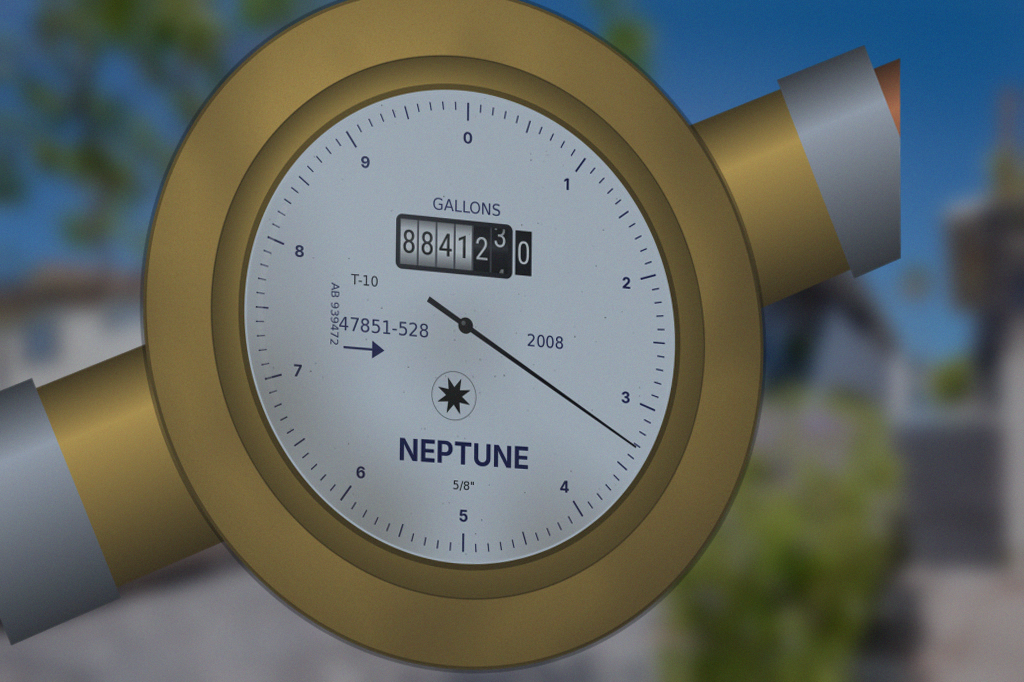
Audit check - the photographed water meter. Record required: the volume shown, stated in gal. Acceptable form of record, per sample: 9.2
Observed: 8841233.3
